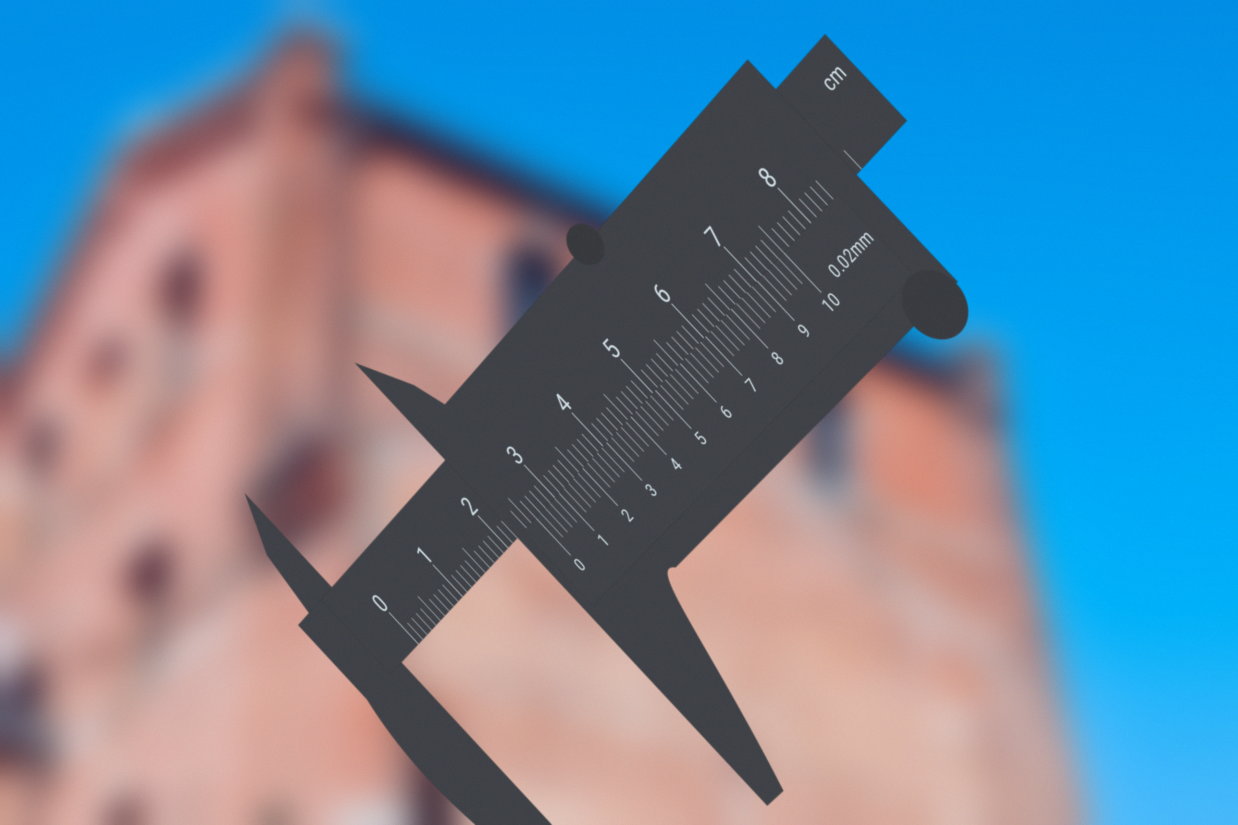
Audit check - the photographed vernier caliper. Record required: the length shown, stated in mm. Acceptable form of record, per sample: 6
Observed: 26.0
